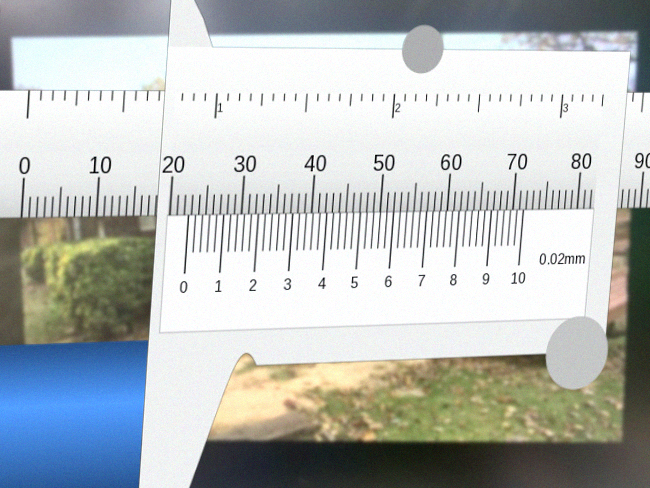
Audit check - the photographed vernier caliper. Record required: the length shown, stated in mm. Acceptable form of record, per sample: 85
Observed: 22.6
